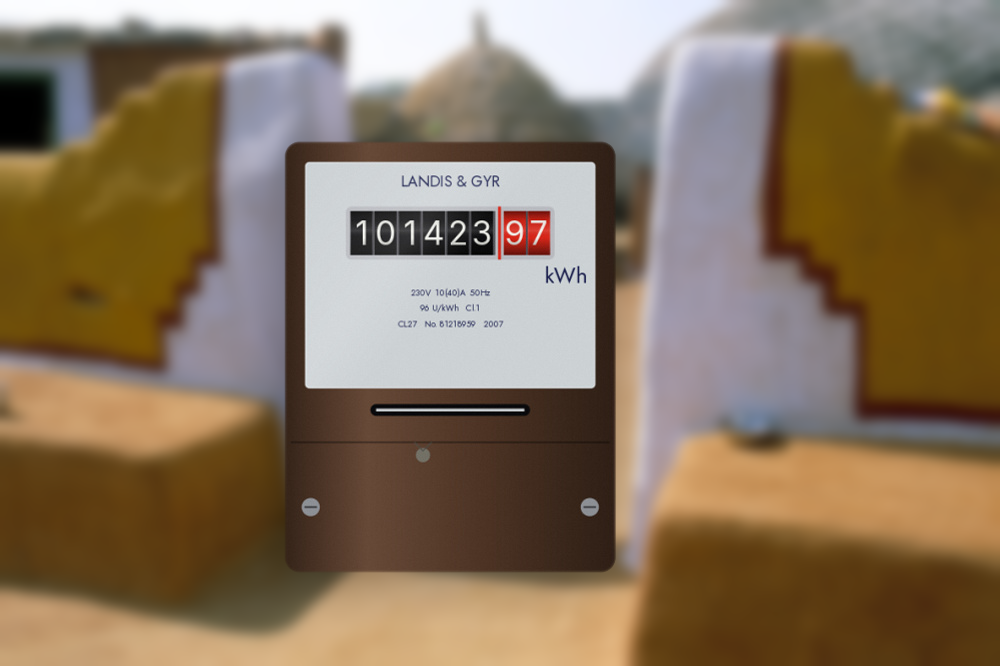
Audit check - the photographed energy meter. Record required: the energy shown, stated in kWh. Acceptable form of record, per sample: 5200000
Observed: 101423.97
